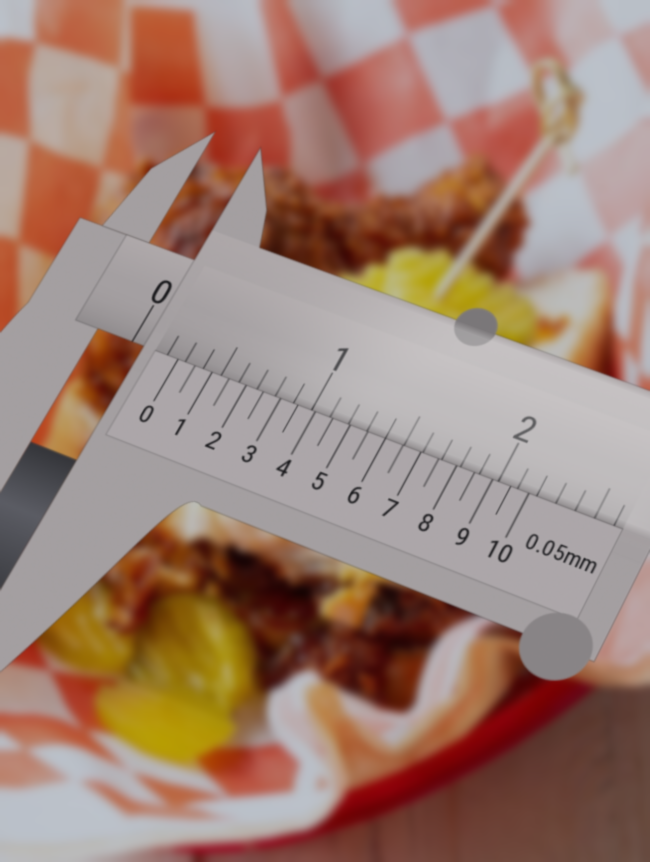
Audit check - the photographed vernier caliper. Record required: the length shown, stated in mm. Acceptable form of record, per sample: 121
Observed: 2.6
